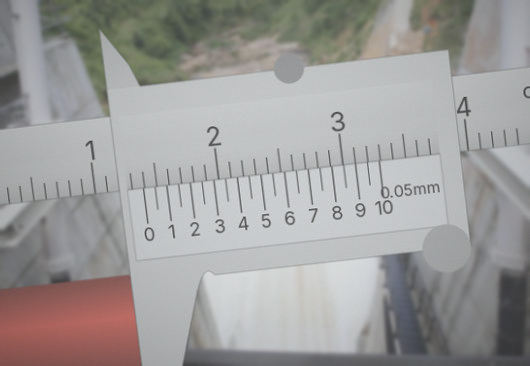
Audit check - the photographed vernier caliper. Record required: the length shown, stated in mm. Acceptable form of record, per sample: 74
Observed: 13.9
